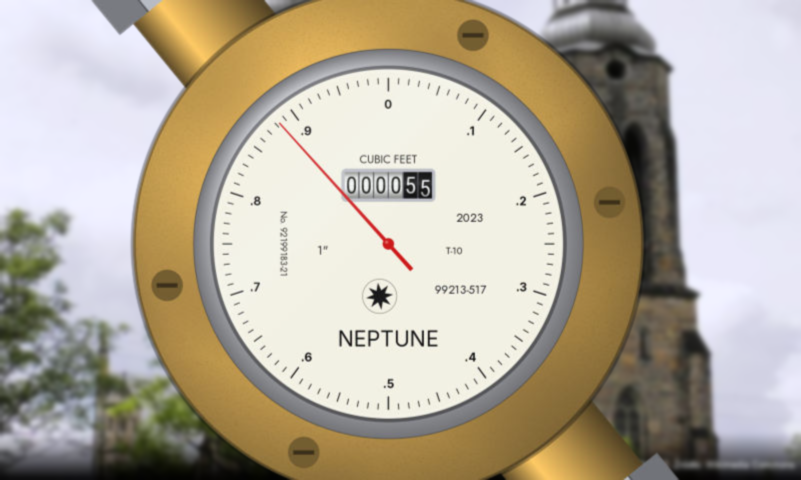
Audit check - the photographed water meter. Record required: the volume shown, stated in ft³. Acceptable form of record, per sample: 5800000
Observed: 54.88
